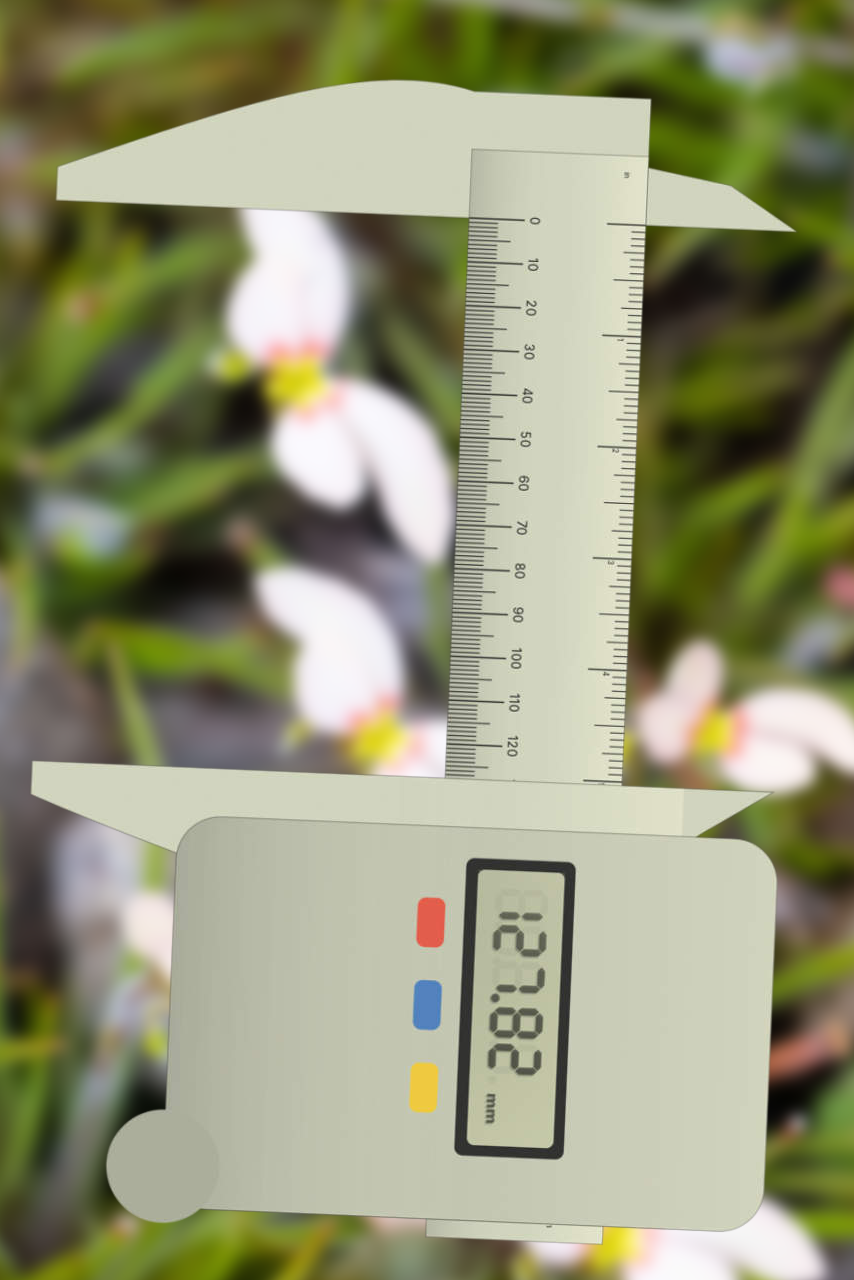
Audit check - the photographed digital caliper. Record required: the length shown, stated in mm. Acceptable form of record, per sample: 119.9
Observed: 127.82
